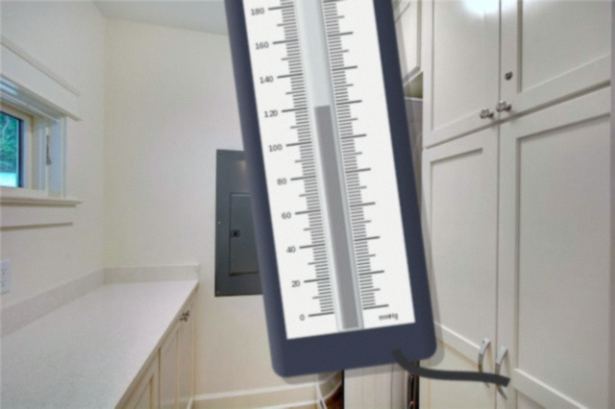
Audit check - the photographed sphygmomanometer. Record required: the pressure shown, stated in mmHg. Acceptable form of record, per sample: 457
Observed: 120
